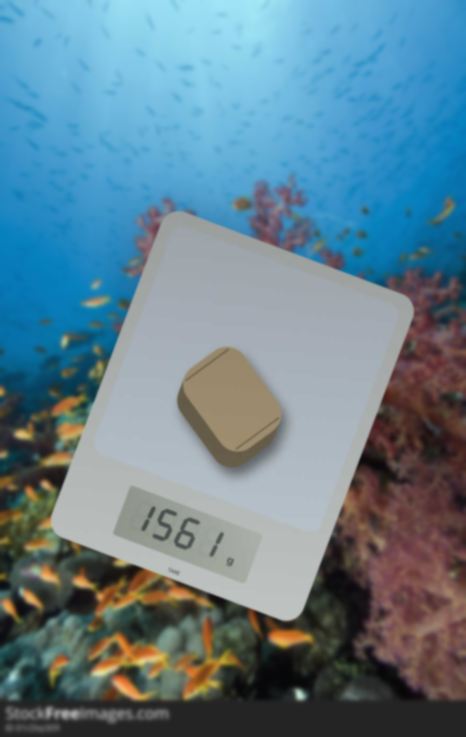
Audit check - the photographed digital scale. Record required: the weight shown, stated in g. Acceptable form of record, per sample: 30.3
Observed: 1561
